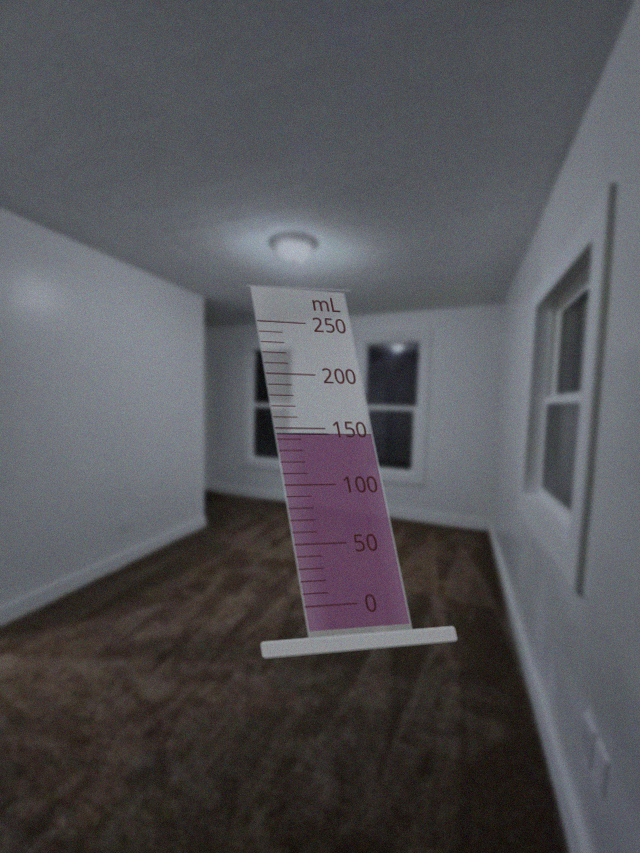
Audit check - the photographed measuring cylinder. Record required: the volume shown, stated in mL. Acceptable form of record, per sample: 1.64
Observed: 145
